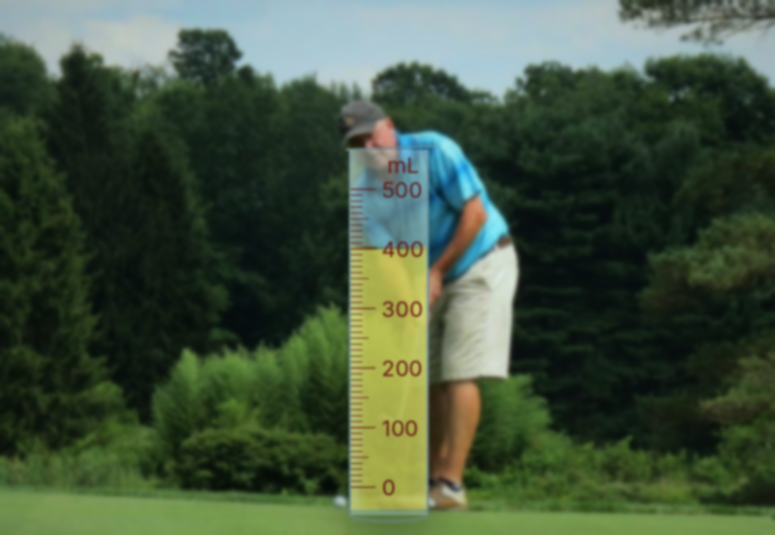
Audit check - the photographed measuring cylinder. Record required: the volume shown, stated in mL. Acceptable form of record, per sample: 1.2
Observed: 400
